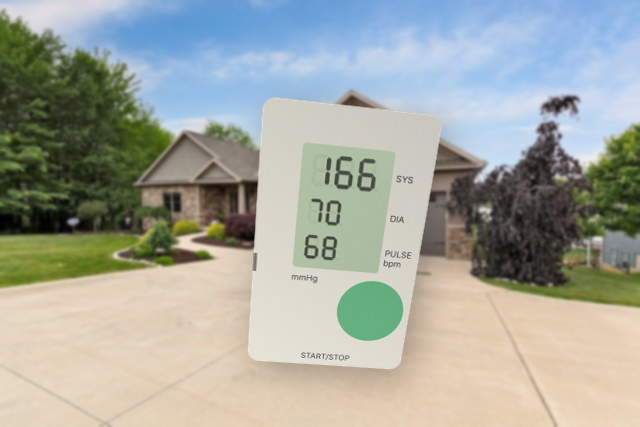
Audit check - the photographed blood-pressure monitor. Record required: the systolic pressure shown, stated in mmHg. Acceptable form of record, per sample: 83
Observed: 166
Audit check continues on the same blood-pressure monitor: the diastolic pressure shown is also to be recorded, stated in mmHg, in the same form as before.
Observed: 70
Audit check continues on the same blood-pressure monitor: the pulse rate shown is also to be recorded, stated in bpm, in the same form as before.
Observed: 68
